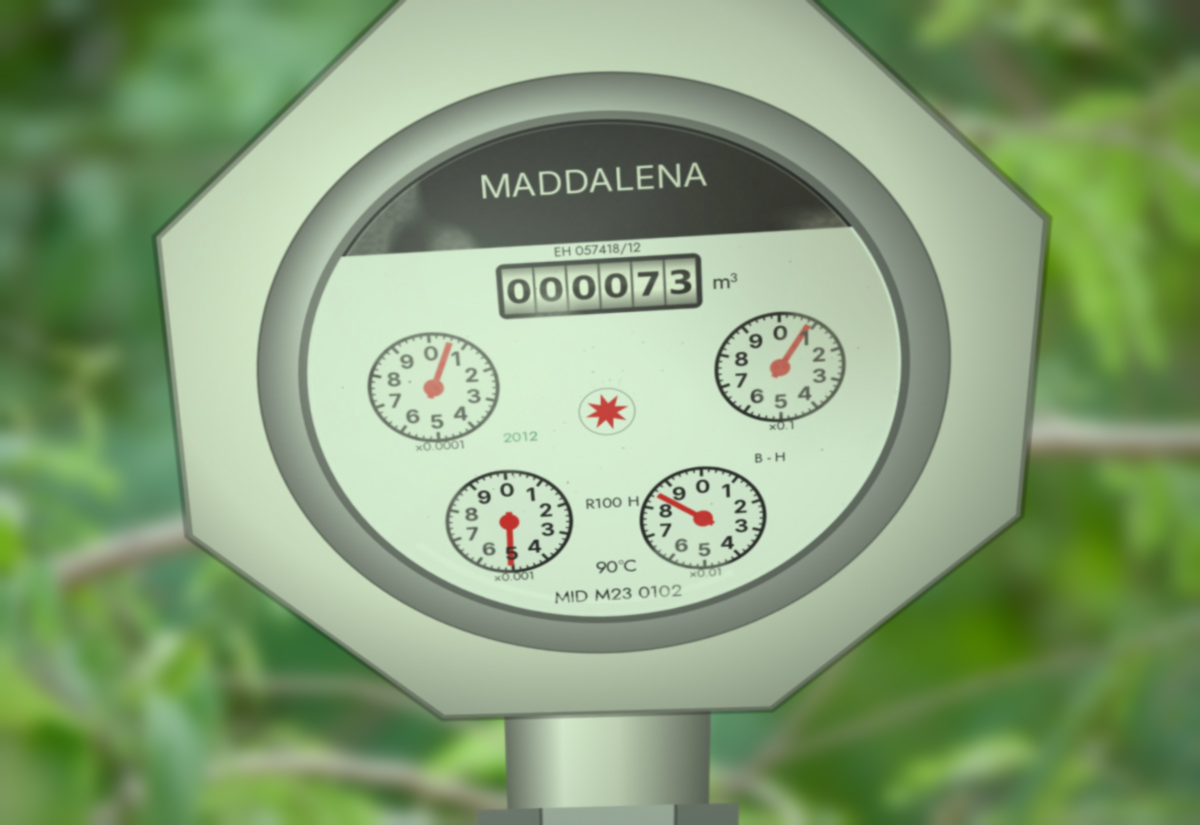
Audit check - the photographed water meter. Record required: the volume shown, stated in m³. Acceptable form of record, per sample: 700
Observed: 73.0850
